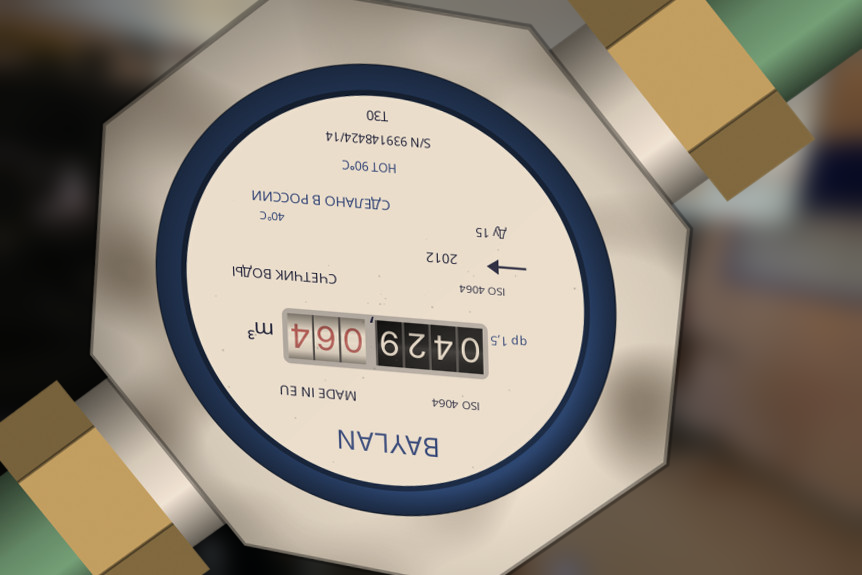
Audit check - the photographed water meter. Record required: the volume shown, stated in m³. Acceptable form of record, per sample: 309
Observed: 429.064
